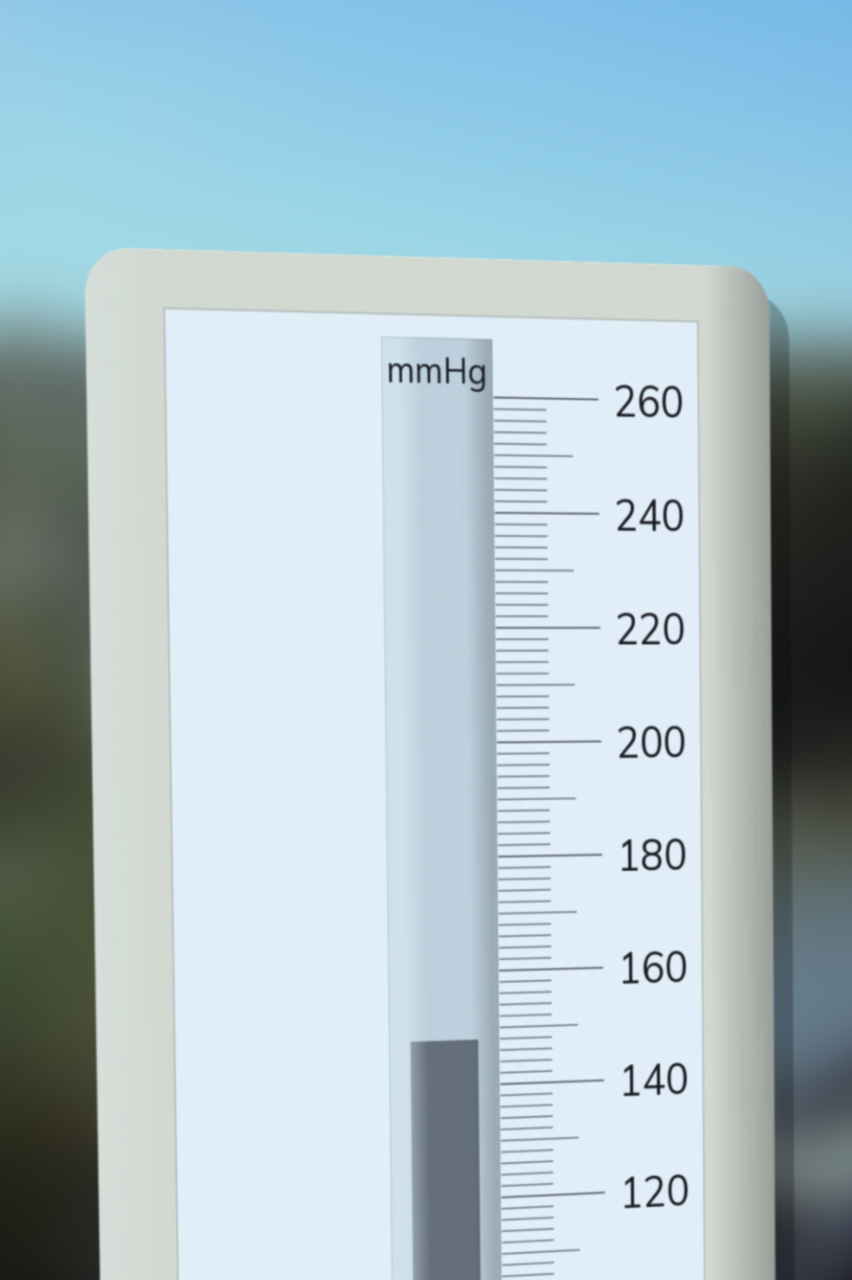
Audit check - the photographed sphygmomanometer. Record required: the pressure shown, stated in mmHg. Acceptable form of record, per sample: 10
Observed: 148
